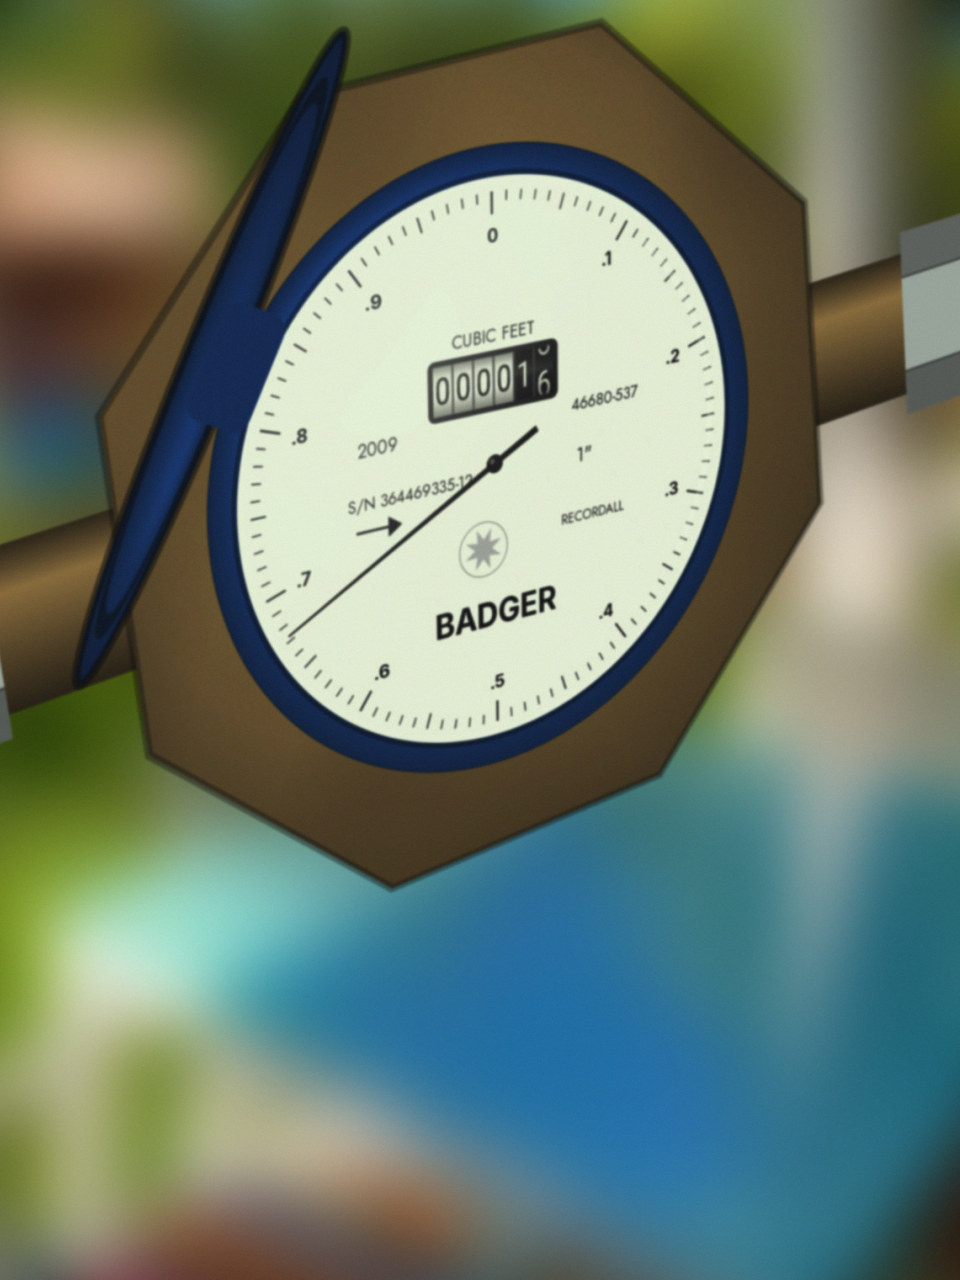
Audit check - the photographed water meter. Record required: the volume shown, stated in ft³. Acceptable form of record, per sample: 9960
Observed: 15.67
